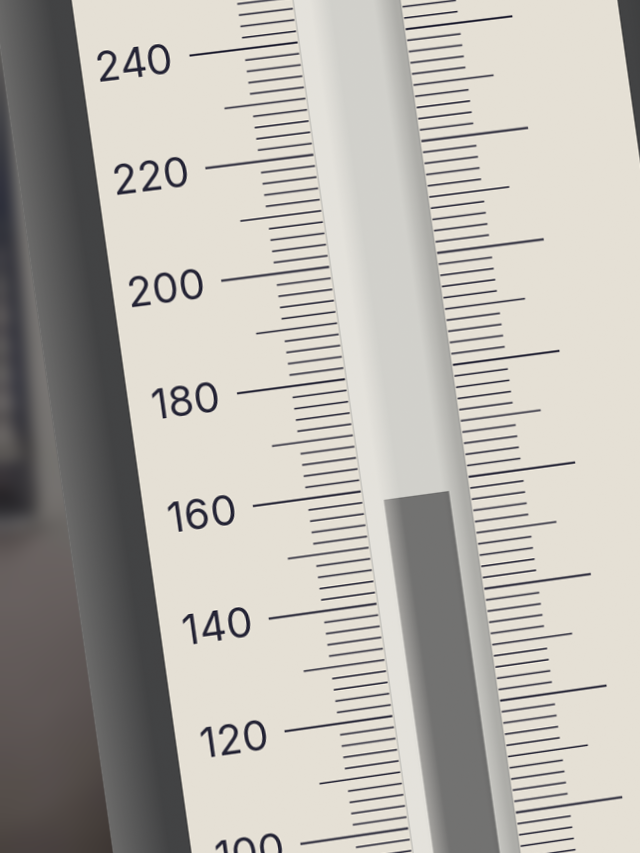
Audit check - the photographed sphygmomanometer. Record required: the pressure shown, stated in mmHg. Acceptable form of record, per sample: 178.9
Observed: 158
